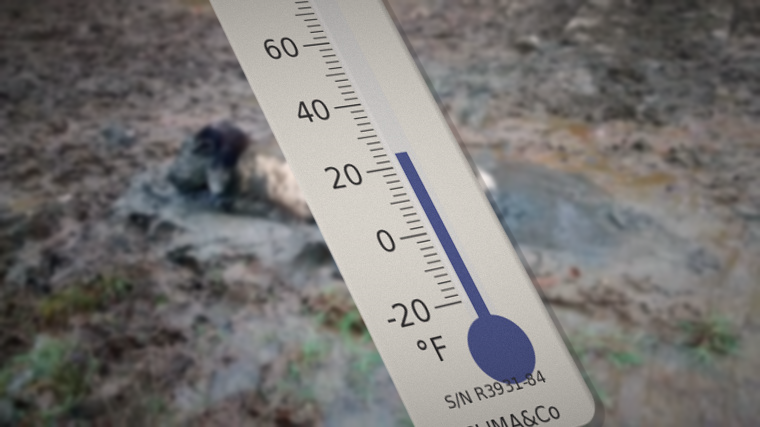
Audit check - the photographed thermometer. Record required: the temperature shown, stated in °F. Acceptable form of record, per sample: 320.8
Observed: 24
